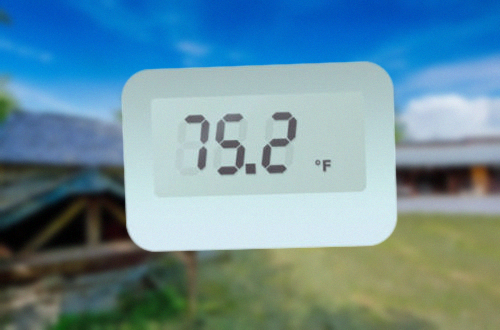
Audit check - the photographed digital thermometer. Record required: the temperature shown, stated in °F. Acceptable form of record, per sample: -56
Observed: 75.2
